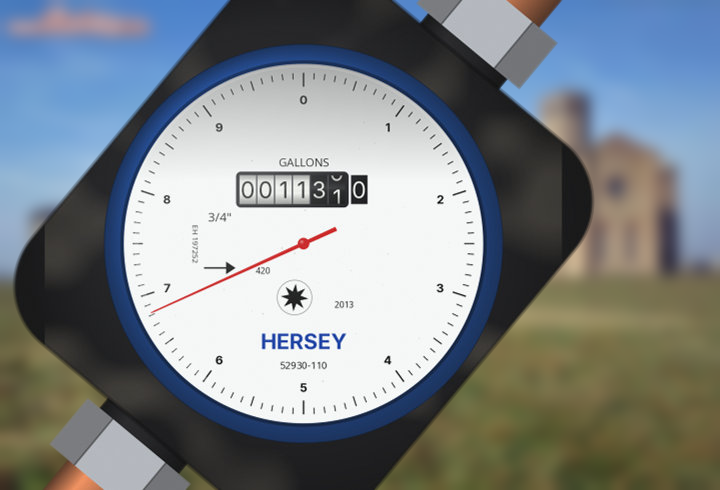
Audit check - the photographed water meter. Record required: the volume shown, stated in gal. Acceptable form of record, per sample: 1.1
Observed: 11306.8
